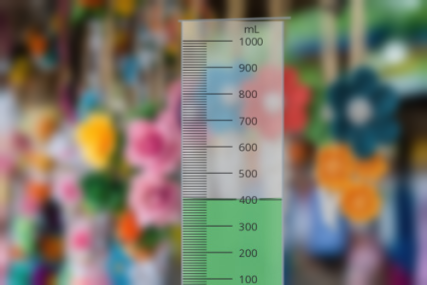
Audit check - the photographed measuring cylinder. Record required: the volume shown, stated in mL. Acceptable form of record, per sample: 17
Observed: 400
